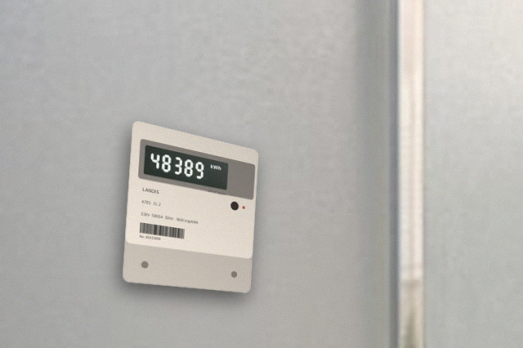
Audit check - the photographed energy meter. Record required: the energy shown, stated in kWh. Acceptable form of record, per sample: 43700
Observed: 48389
